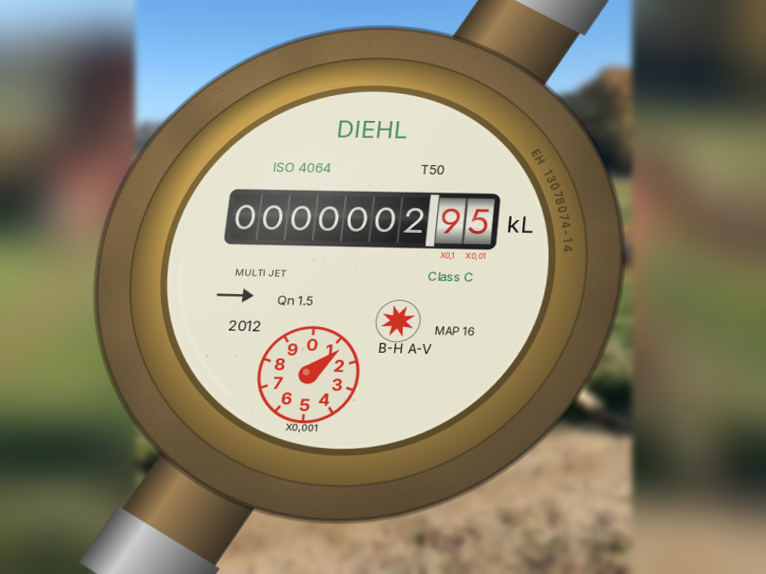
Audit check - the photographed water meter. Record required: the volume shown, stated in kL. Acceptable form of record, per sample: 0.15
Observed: 2.951
